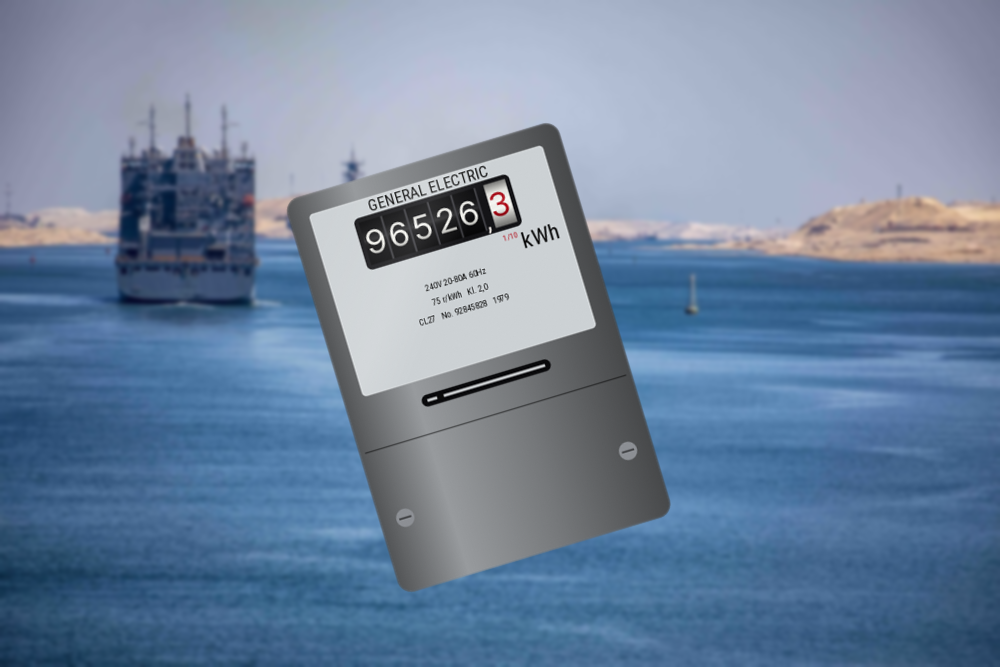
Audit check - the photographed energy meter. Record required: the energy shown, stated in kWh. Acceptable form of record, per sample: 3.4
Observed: 96526.3
